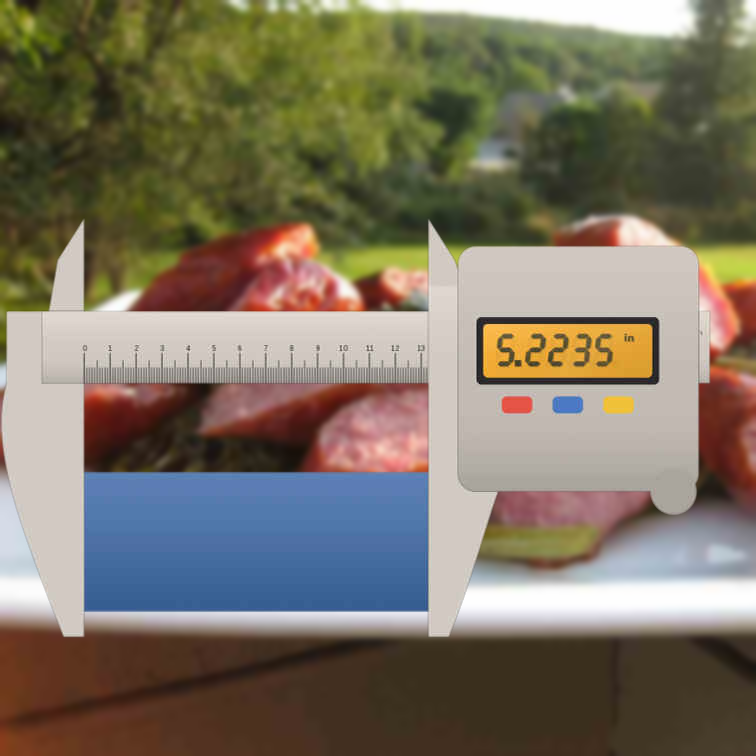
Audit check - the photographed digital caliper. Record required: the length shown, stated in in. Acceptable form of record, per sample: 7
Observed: 5.2235
